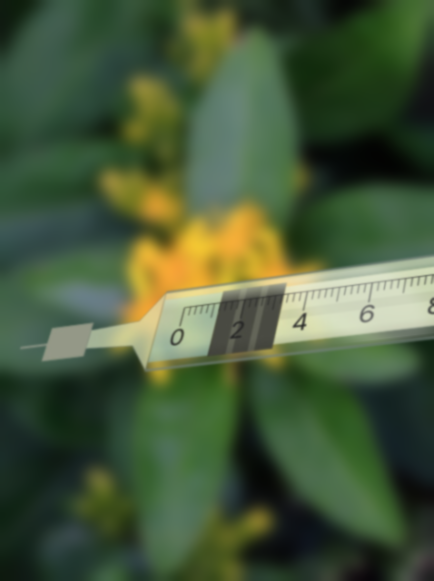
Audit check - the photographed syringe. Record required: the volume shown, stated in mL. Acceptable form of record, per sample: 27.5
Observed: 1.2
